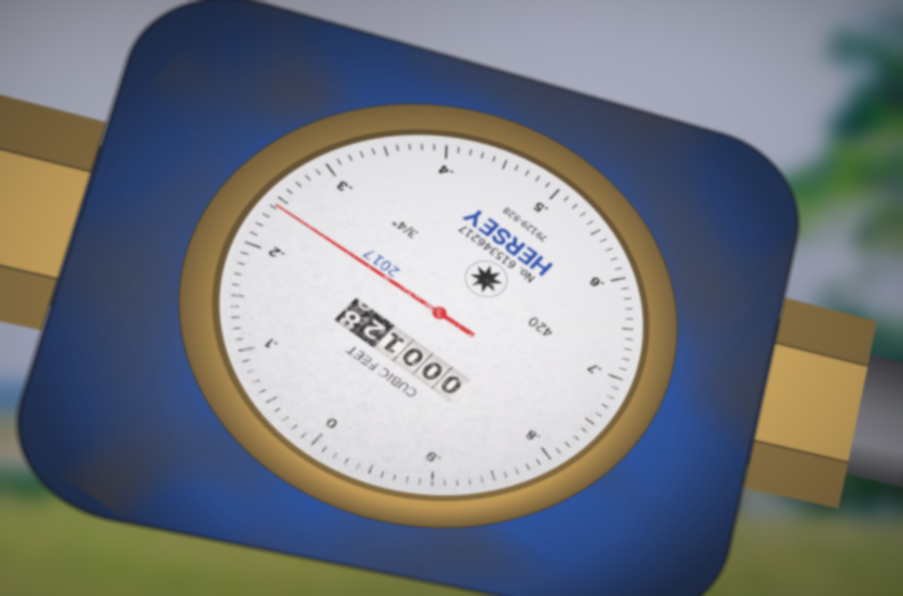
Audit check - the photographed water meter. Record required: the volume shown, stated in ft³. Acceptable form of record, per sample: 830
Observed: 128.24
